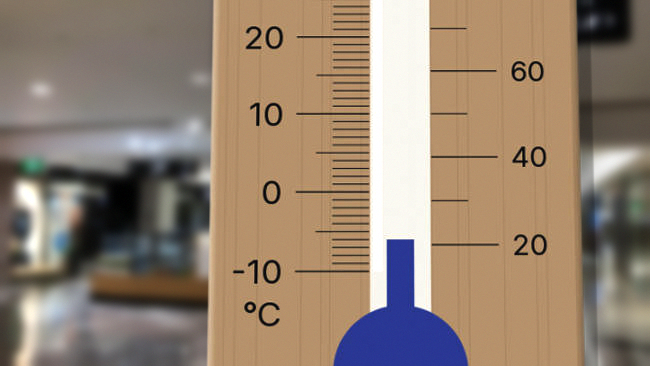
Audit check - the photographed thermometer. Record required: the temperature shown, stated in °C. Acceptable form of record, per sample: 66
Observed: -6
